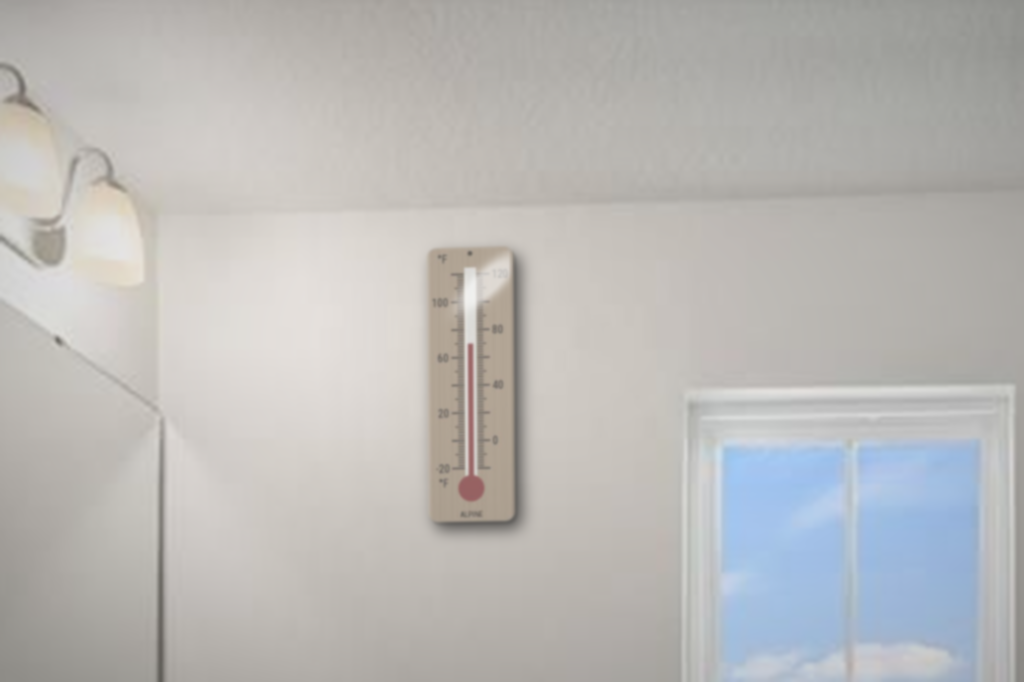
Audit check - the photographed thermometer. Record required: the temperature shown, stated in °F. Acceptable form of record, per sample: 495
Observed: 70
